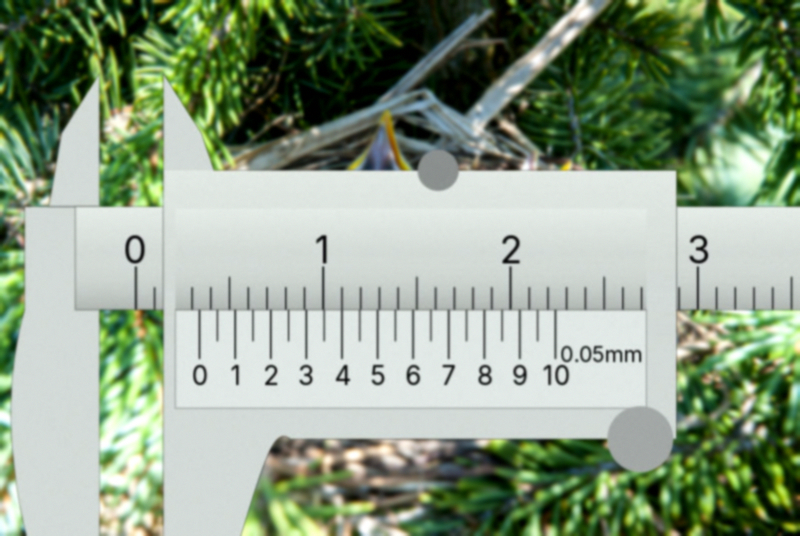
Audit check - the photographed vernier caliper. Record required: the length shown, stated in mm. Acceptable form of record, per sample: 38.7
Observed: 3.4
